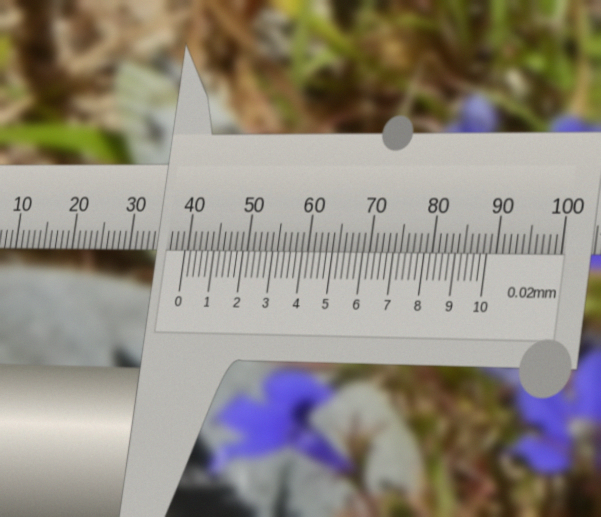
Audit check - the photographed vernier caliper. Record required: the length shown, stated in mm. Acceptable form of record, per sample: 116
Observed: 39.5
